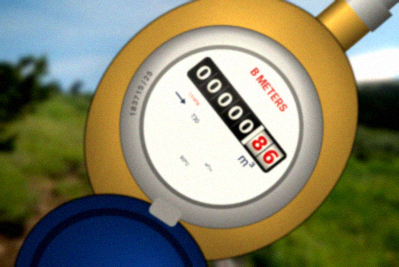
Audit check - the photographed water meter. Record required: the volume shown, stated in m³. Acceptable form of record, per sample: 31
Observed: 0.86
